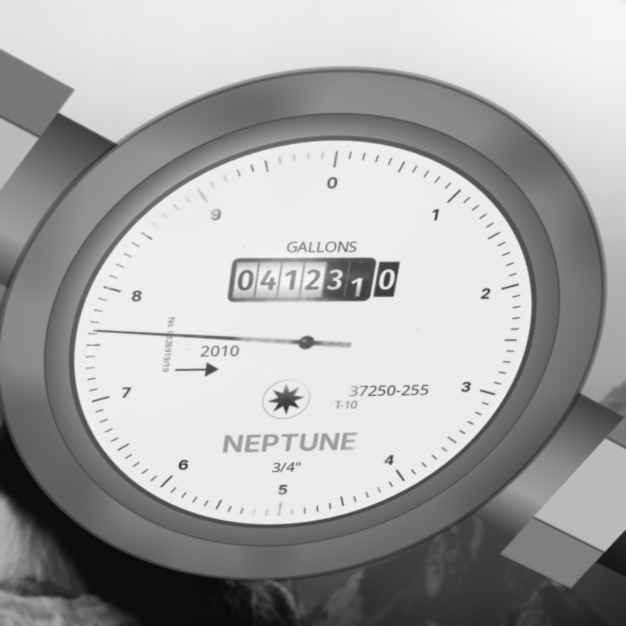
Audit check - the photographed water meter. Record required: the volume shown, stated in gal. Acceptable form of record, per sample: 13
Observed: 412307.6
